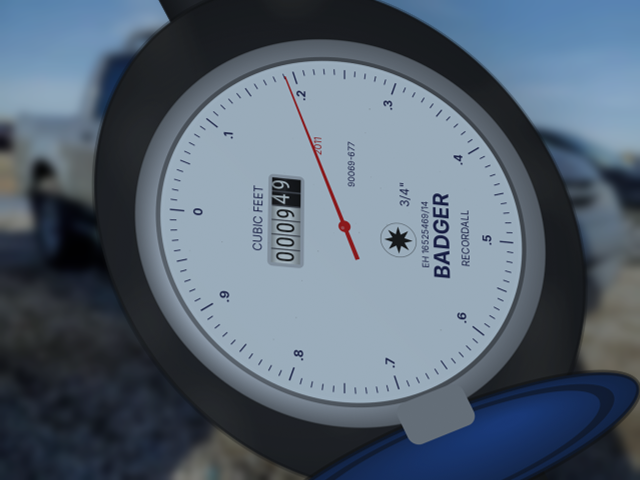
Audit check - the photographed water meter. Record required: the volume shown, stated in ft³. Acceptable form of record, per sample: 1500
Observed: 949.19
